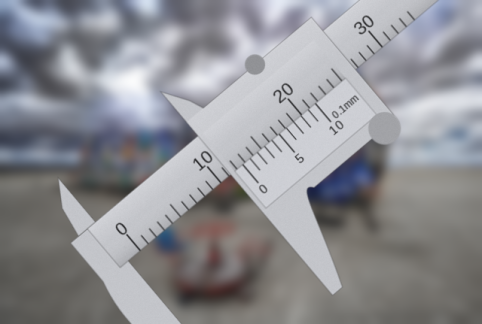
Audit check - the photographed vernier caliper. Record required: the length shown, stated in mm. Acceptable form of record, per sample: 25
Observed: 12.7
